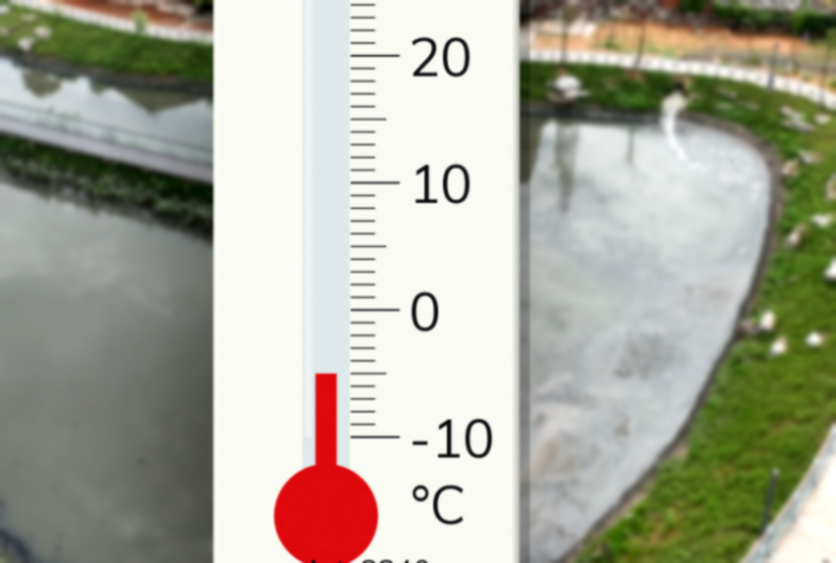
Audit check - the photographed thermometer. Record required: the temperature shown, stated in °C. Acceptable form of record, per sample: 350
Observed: -5
